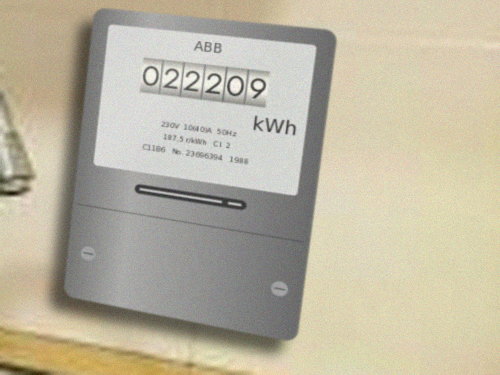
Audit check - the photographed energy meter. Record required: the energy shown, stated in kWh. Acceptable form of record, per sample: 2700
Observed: 22209
